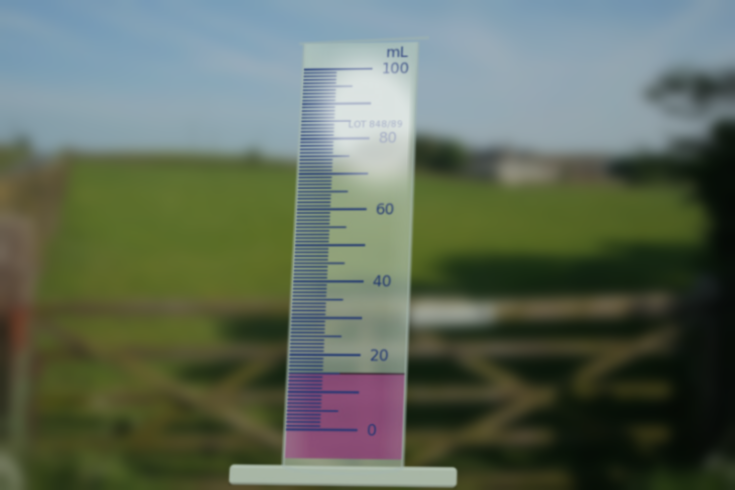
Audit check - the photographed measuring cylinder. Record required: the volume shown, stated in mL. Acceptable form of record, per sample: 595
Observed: 15
